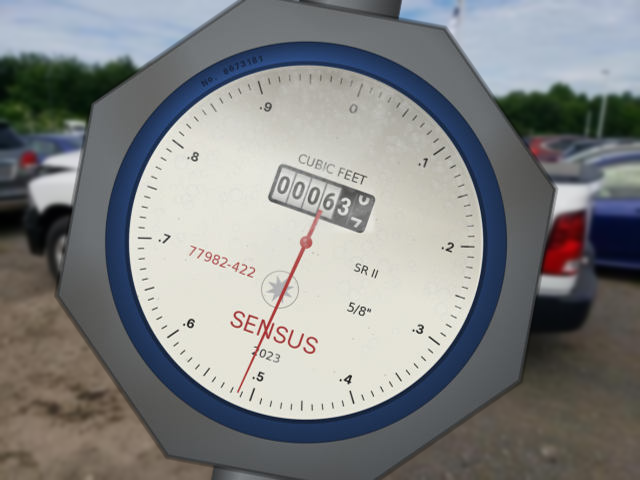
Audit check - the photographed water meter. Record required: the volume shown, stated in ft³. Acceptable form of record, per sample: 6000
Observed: 636.51
